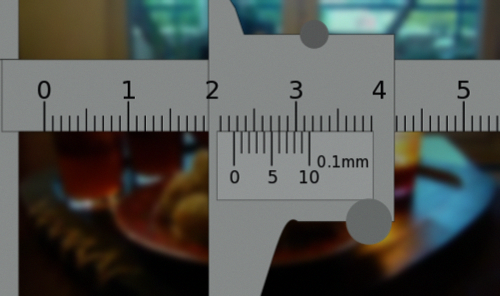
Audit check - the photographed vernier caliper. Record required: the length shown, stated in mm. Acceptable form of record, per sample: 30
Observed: 22.6
